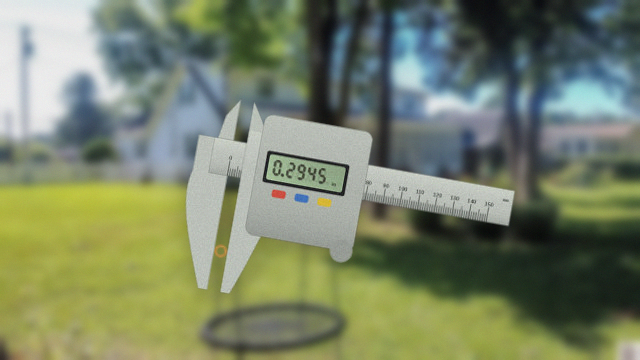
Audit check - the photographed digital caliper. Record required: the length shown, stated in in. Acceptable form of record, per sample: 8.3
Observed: 0.2945
